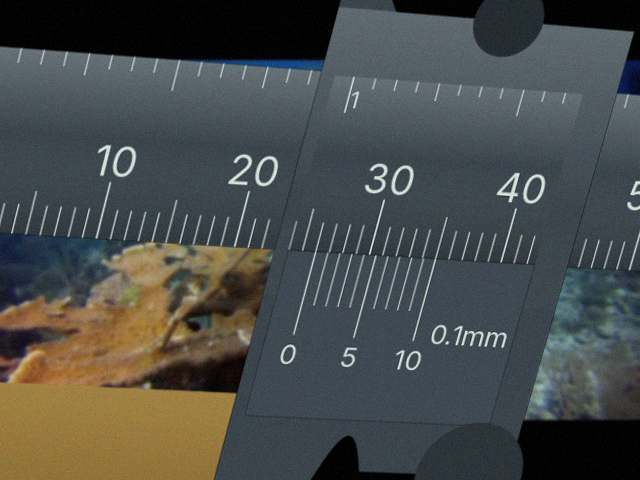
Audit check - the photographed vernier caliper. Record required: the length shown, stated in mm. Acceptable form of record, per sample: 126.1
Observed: 26.0
